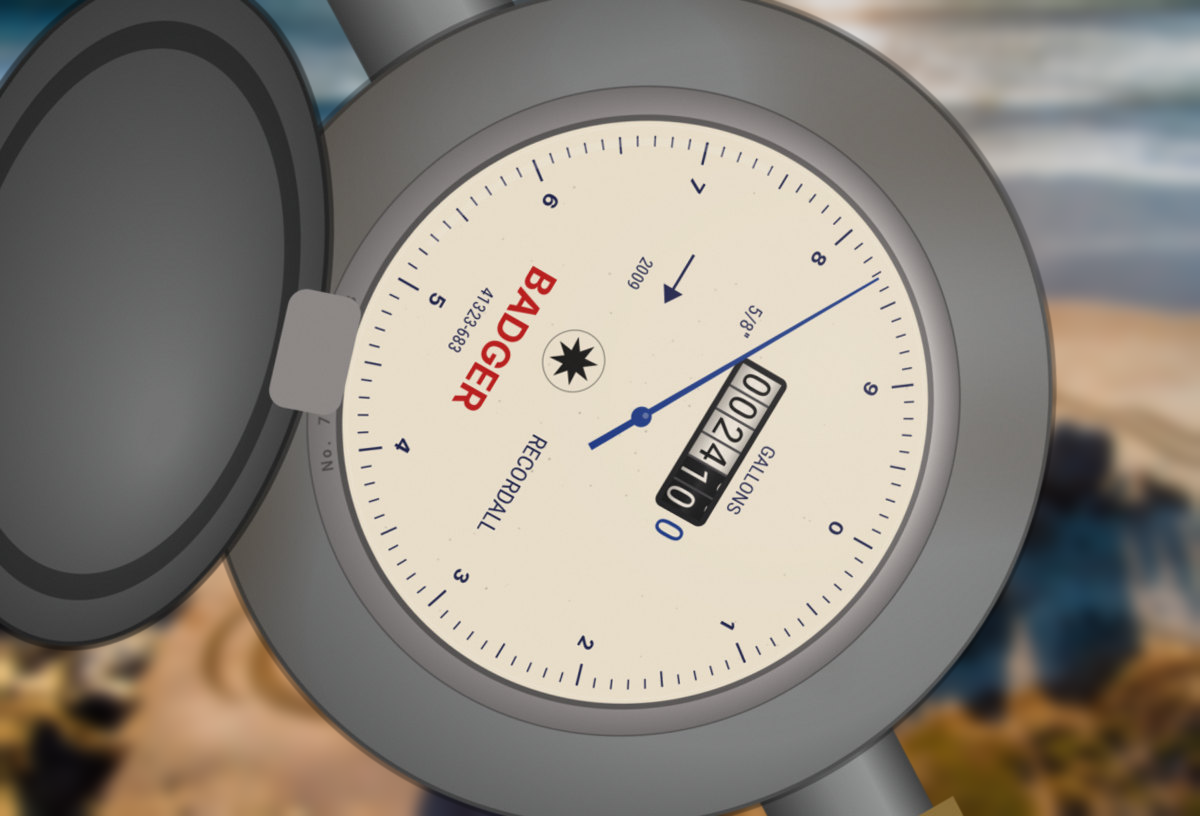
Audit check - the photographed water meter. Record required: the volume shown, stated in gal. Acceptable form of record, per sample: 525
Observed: 24098.3
